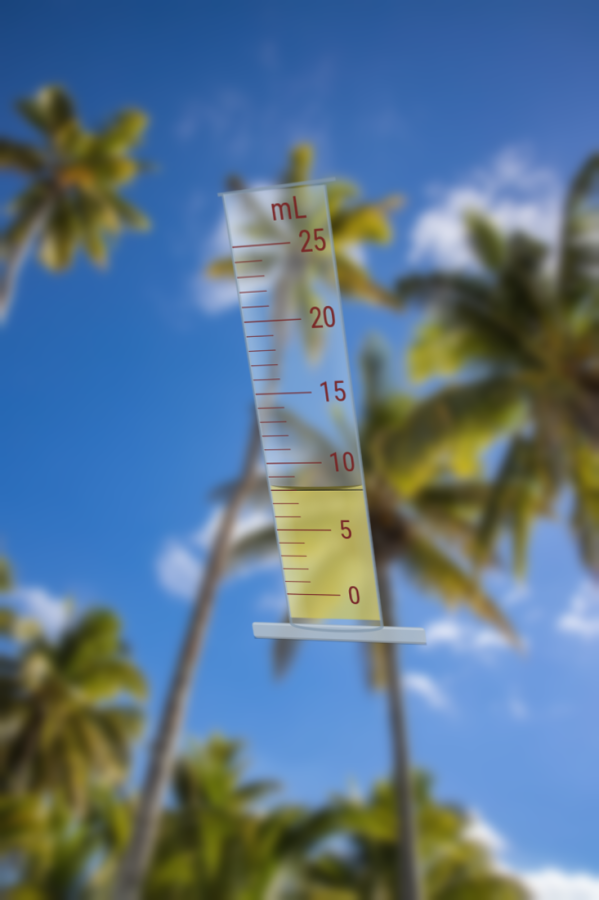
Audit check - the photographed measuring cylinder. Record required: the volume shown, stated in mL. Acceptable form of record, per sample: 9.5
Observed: 8
